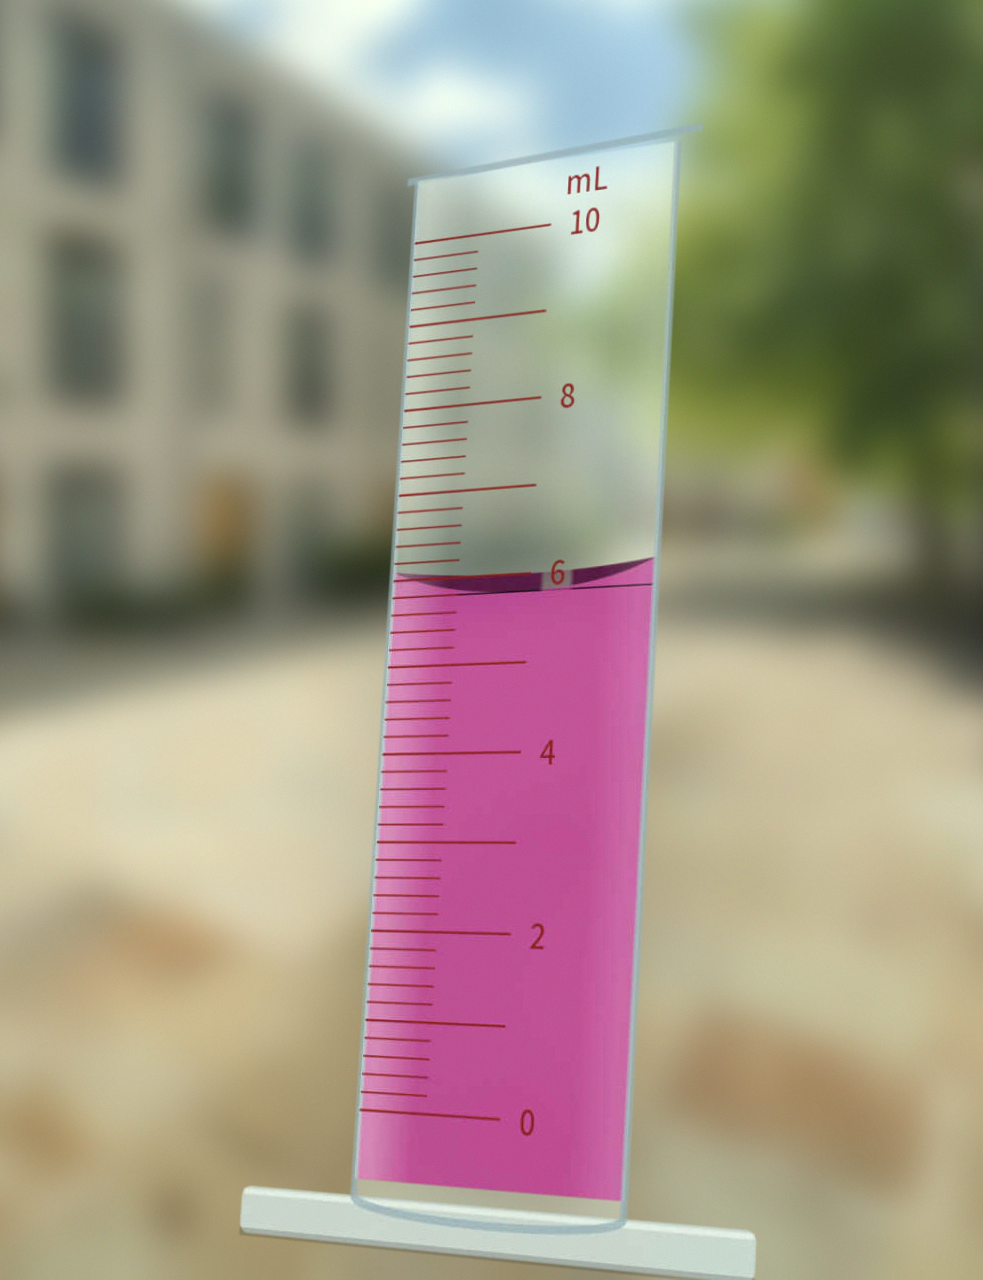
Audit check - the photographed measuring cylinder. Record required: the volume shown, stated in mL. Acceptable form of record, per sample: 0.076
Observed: 5.8
